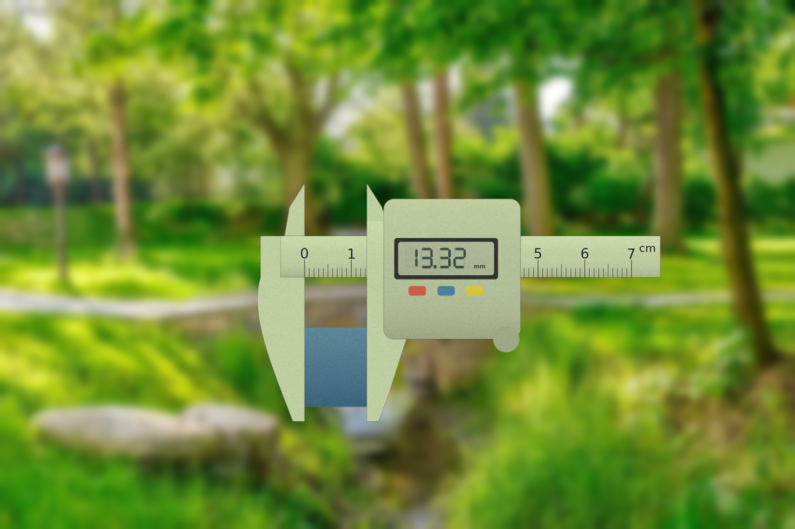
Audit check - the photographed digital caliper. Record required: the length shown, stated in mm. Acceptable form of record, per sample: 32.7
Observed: 13.32
